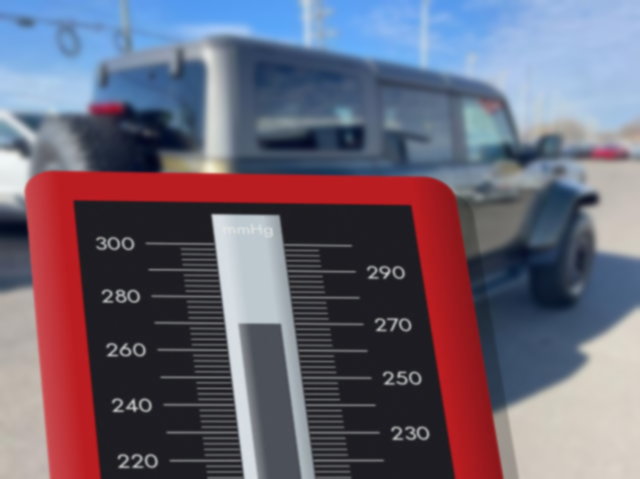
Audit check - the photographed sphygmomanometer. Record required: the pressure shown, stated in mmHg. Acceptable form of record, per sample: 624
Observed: 270
